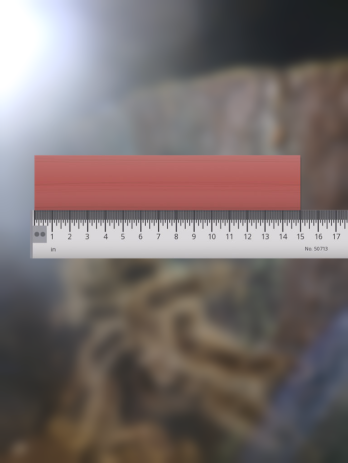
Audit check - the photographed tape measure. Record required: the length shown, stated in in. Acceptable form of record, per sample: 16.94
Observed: 15
